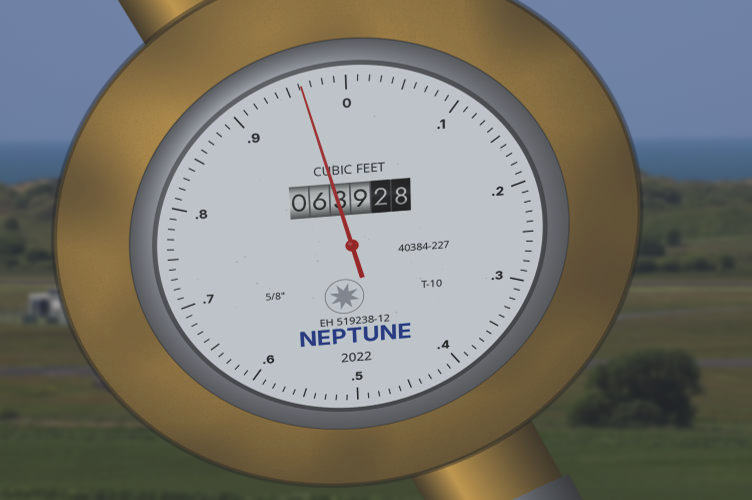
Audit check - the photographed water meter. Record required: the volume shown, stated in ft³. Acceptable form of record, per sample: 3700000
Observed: 63927.96
